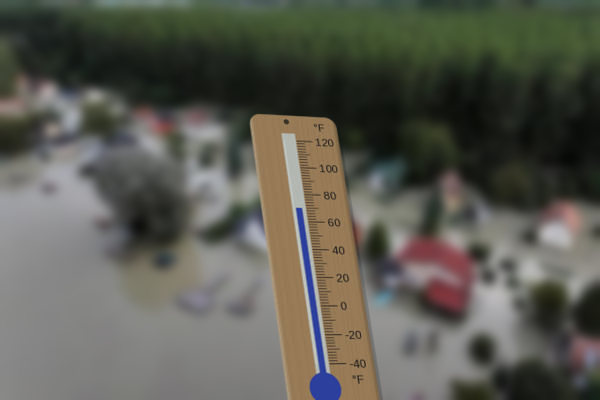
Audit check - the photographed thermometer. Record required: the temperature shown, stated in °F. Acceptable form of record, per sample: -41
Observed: 70
